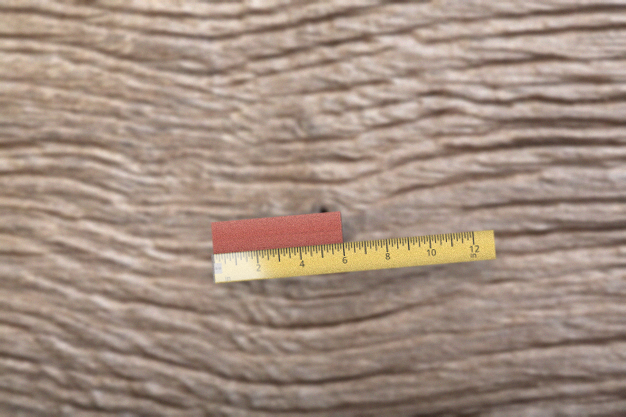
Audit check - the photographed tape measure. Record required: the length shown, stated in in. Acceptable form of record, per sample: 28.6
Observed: 6
